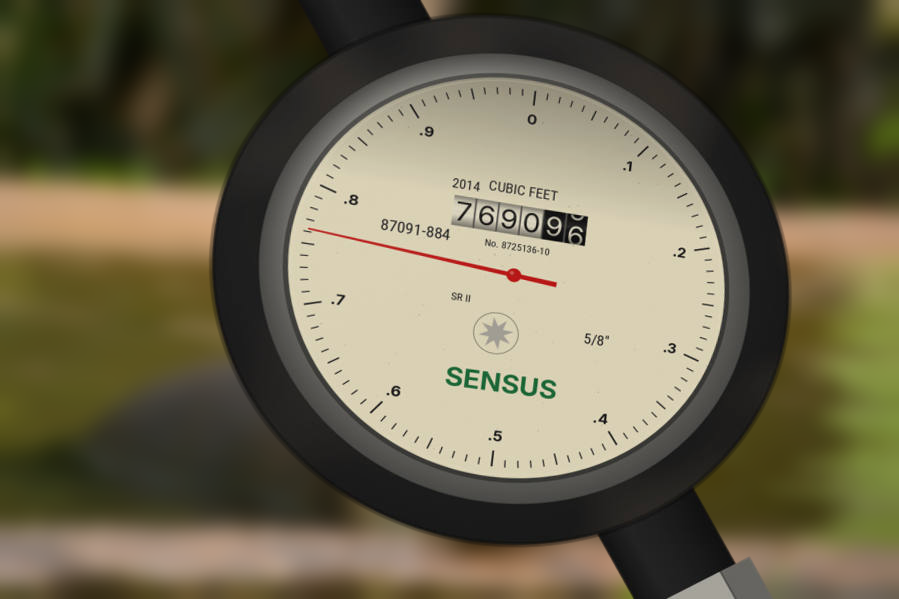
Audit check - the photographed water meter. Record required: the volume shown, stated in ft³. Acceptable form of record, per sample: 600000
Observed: 769095.76
